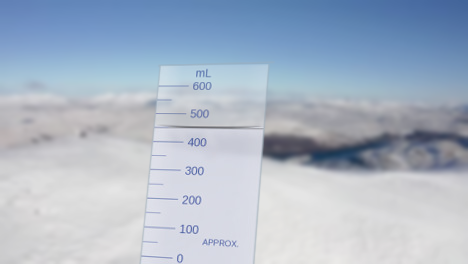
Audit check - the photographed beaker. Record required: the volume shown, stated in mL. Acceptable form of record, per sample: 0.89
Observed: 450
